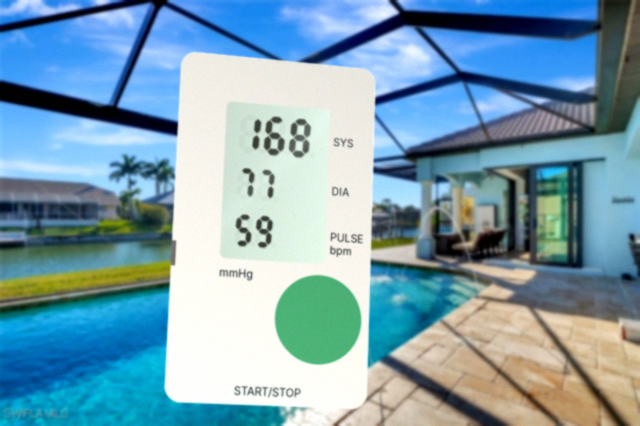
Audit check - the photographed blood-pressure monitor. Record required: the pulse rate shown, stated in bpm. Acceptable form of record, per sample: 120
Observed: 59
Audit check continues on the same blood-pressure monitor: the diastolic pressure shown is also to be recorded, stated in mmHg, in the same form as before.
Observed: 77
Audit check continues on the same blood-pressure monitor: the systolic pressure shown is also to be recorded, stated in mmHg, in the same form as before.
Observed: 168
